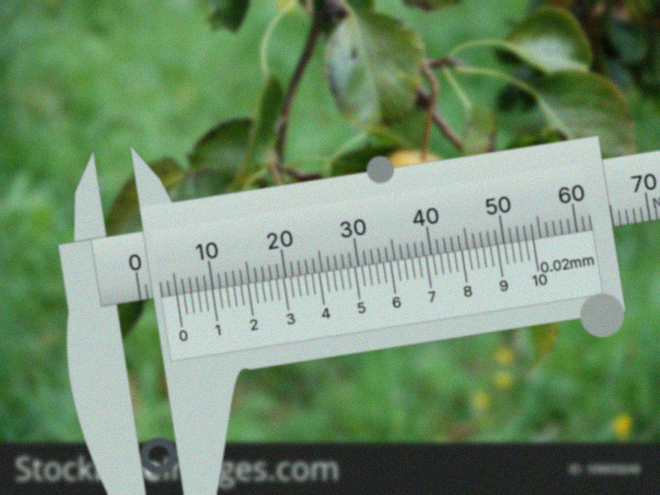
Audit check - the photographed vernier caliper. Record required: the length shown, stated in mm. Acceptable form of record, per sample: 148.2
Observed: 5.0
